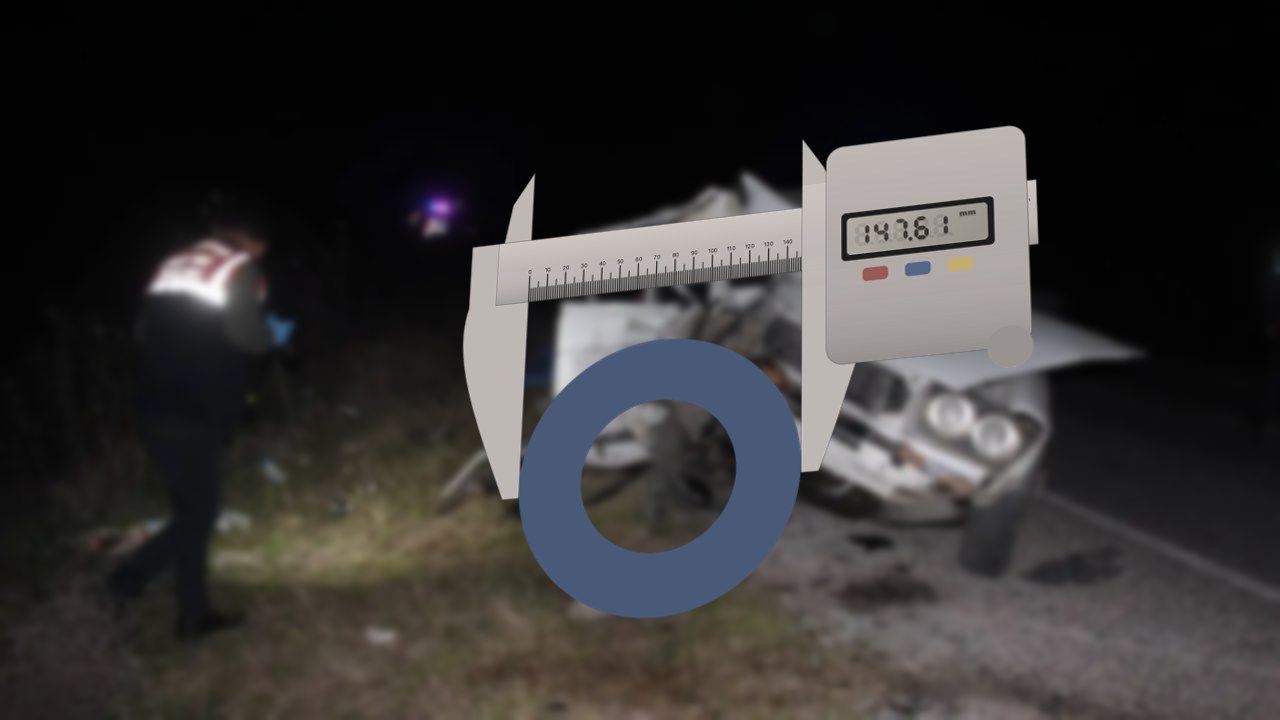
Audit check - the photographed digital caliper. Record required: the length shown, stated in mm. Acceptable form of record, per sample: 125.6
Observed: 147.61
